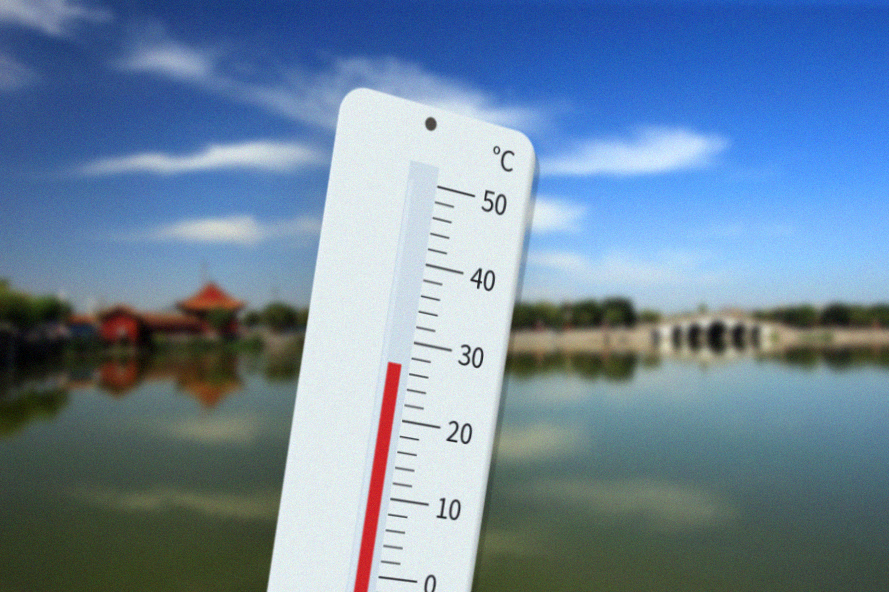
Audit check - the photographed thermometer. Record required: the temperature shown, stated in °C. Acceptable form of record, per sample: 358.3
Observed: 27
